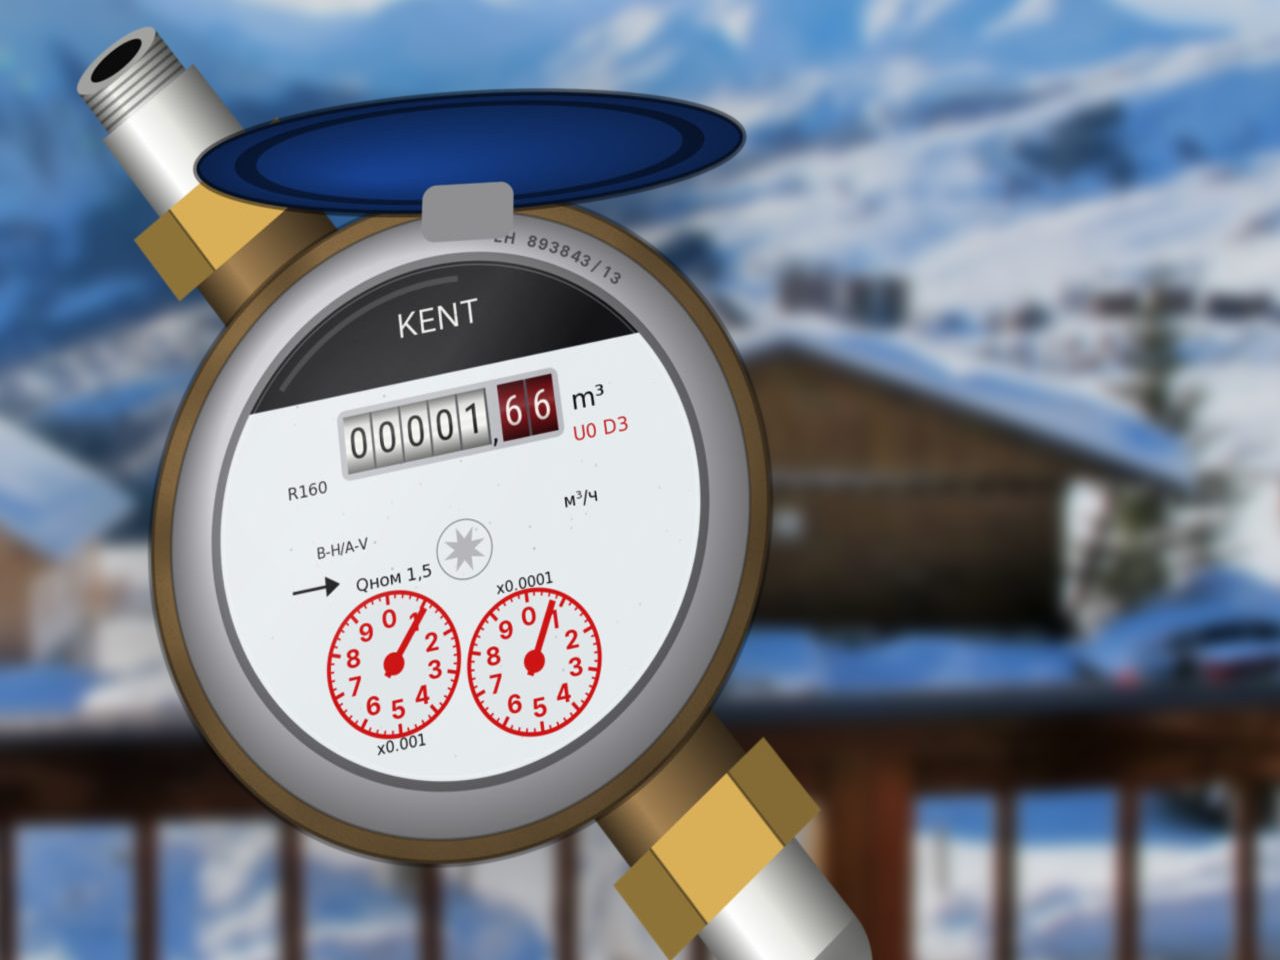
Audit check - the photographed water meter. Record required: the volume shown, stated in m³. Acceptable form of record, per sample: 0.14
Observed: 1.6610
